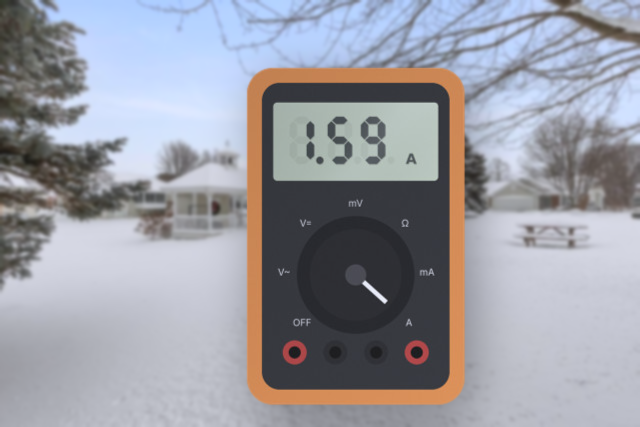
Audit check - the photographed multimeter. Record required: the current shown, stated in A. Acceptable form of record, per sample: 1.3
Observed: 1.59
